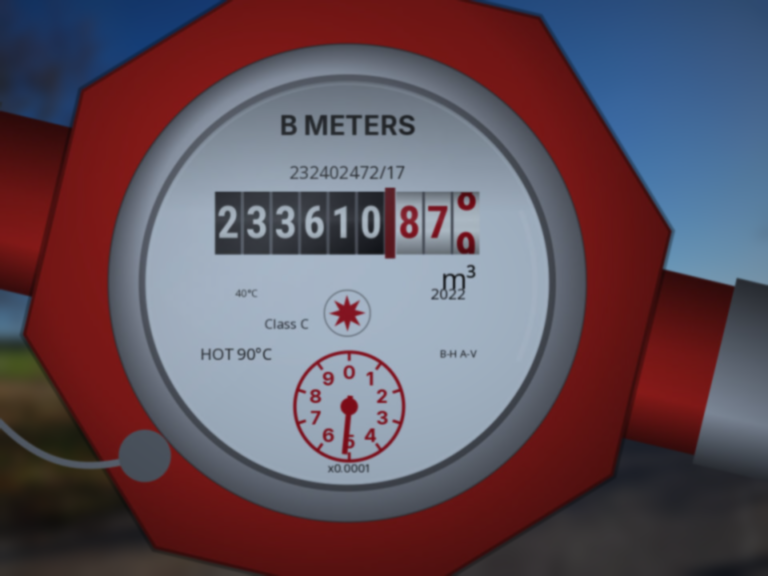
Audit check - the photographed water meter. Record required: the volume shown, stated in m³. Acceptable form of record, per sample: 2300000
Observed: 233610.8785
